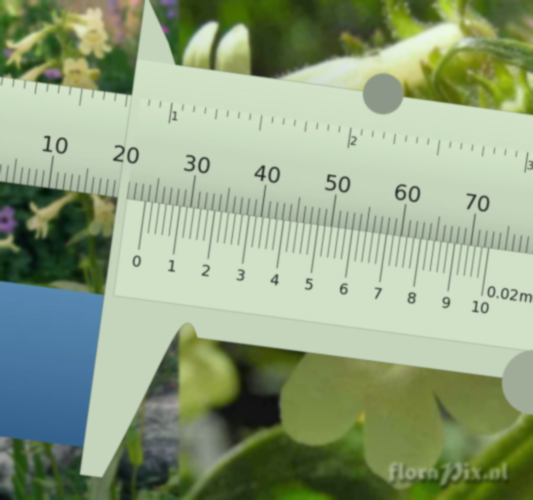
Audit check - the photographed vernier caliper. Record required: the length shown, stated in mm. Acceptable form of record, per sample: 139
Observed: 23.6
